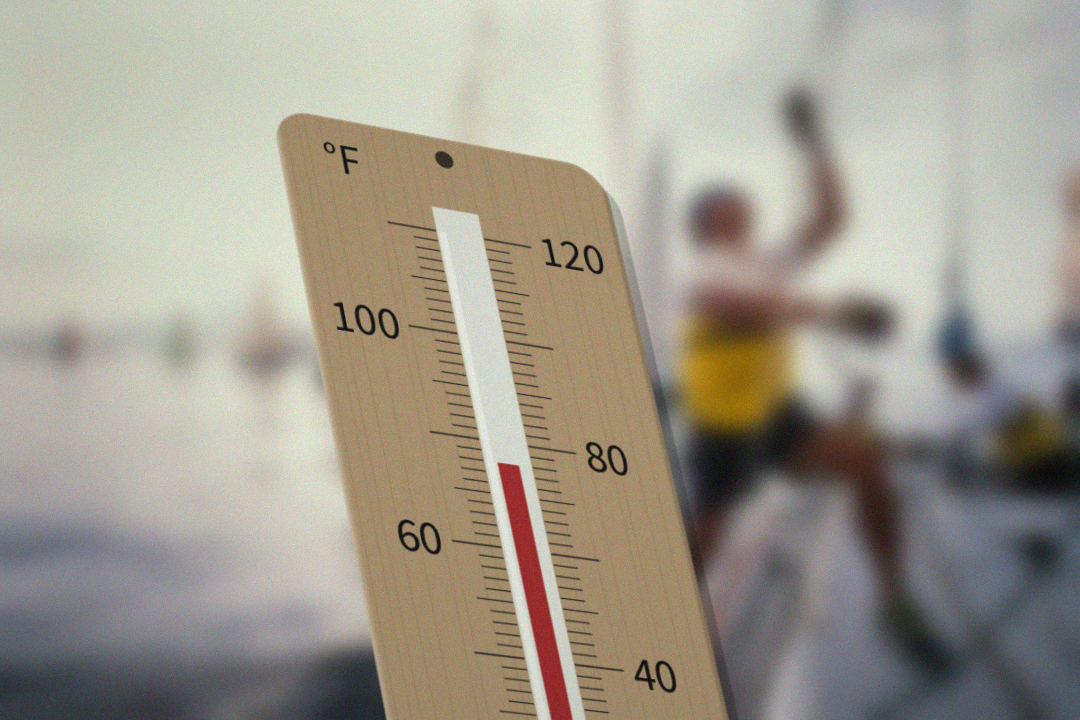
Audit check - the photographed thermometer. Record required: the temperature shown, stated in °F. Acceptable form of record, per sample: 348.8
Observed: 76
